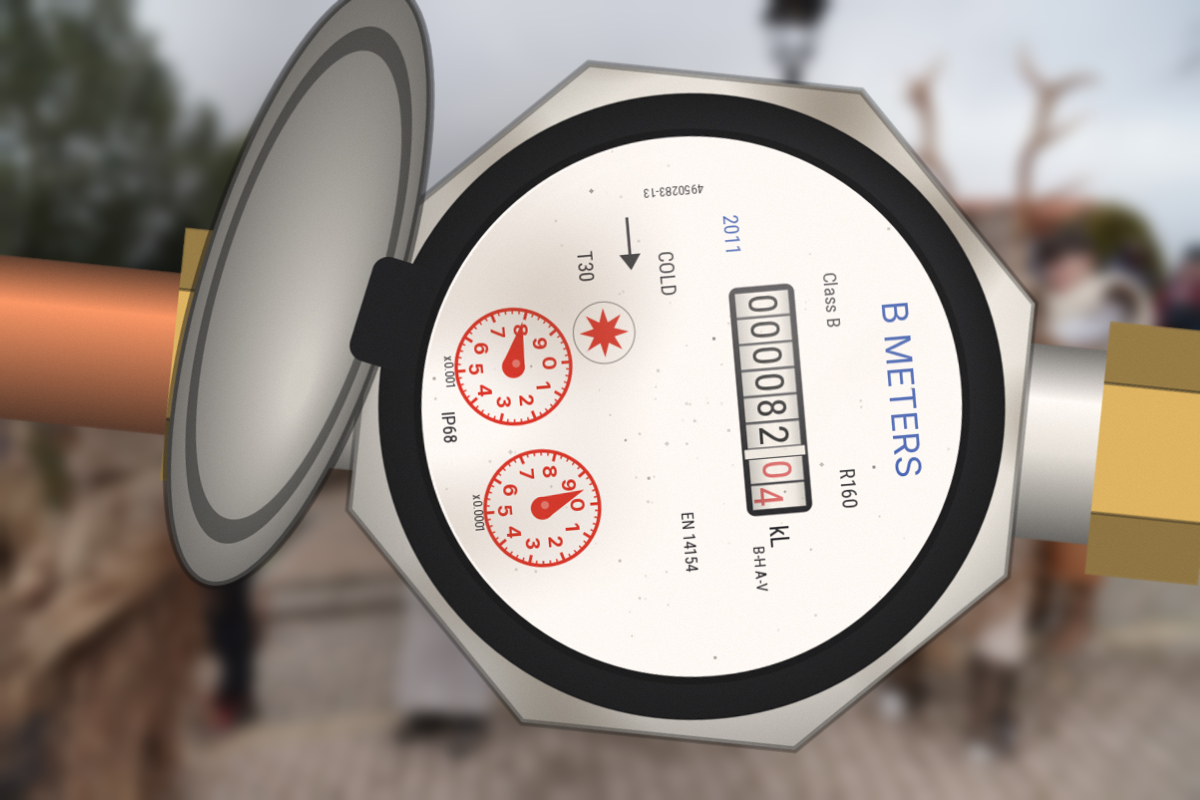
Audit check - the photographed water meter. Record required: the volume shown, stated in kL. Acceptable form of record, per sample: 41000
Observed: 82.0379
